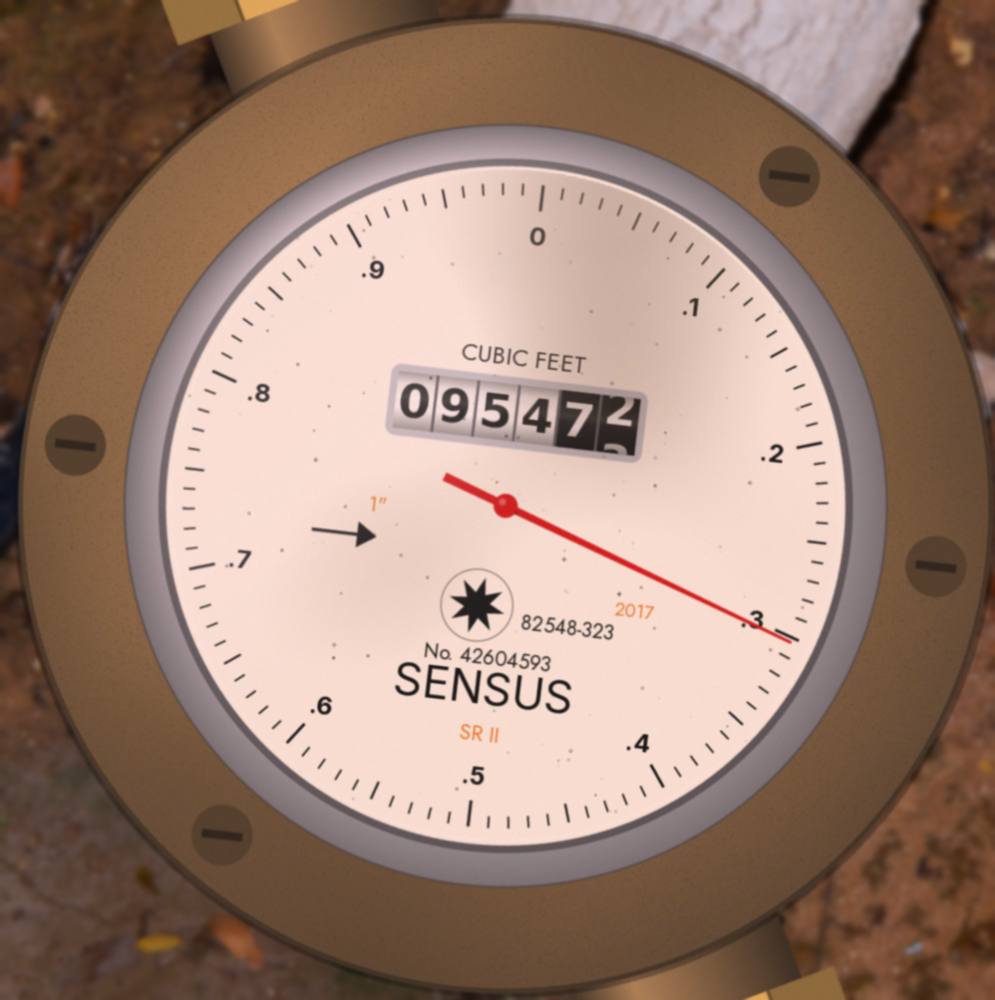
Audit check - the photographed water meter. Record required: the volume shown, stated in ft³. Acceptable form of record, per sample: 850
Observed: 95472.30
